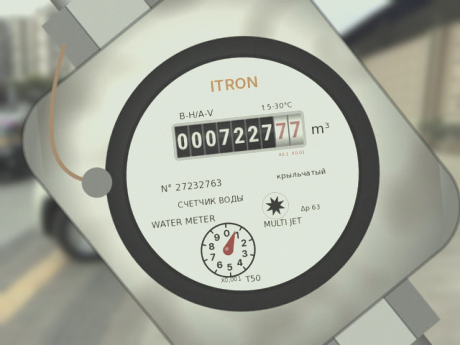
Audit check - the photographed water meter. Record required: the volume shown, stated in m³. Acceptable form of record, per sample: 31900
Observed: 7227.770
